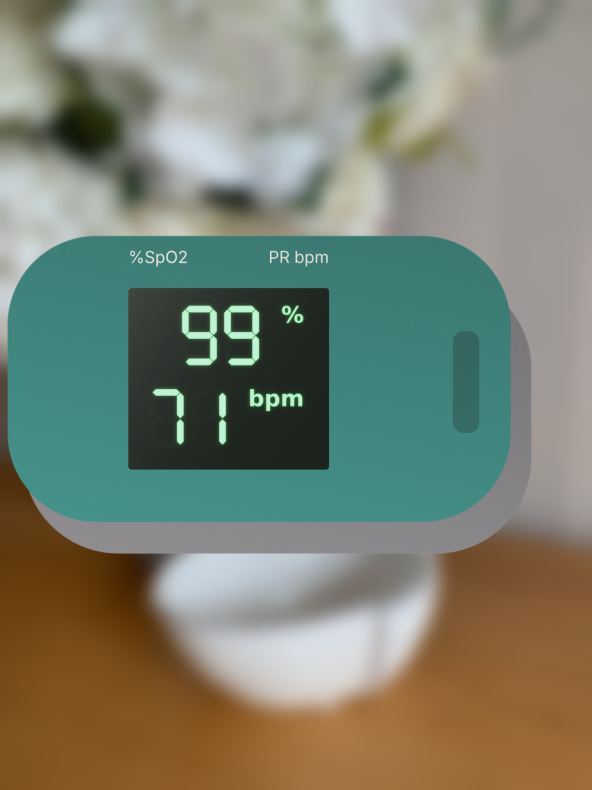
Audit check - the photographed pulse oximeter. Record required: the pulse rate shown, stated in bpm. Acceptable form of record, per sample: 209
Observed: 71
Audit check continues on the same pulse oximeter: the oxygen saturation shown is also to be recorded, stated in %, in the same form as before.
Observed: 99
